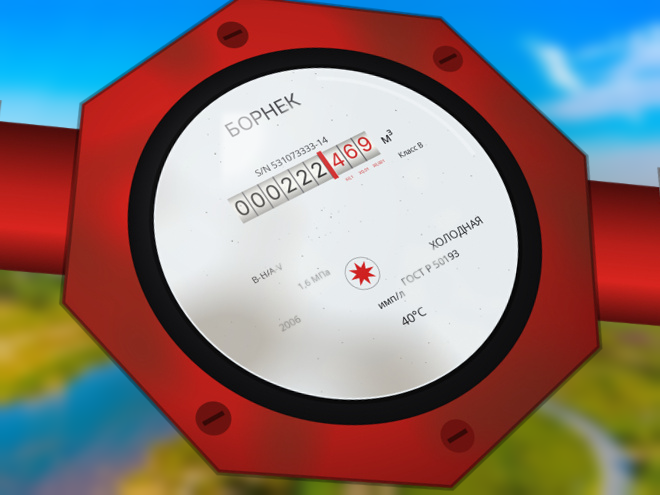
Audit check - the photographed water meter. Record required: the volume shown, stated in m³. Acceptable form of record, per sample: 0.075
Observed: 222.469
